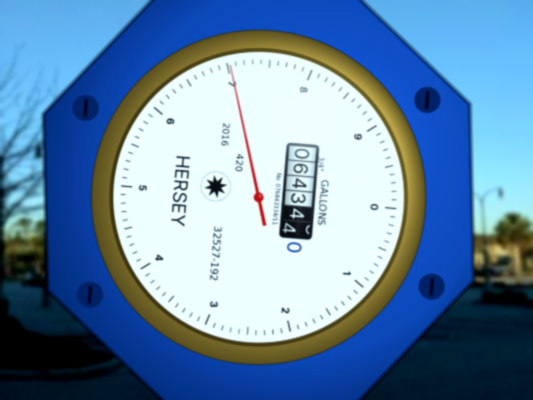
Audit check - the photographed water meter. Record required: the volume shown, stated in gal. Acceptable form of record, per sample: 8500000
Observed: 643437.0
